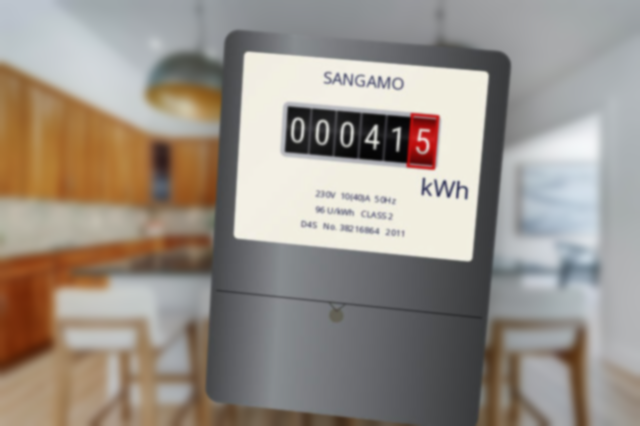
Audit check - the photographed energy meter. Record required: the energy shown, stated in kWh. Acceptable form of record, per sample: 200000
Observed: 41.5
